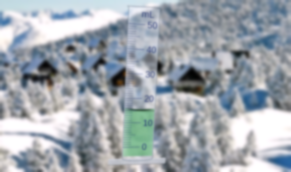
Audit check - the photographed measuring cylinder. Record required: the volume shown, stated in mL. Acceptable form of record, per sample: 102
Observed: 15
